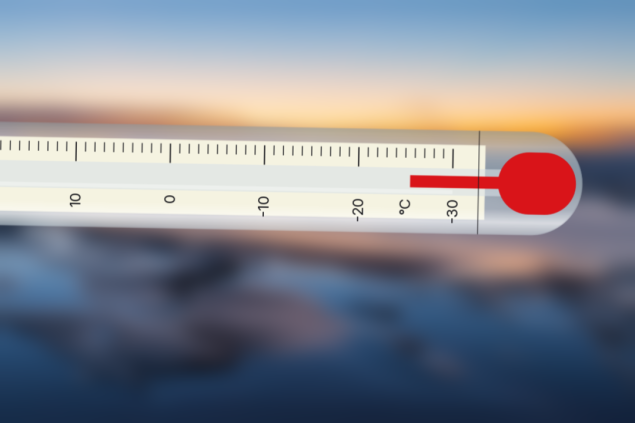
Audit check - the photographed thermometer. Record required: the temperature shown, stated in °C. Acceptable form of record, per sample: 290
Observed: -25.5
